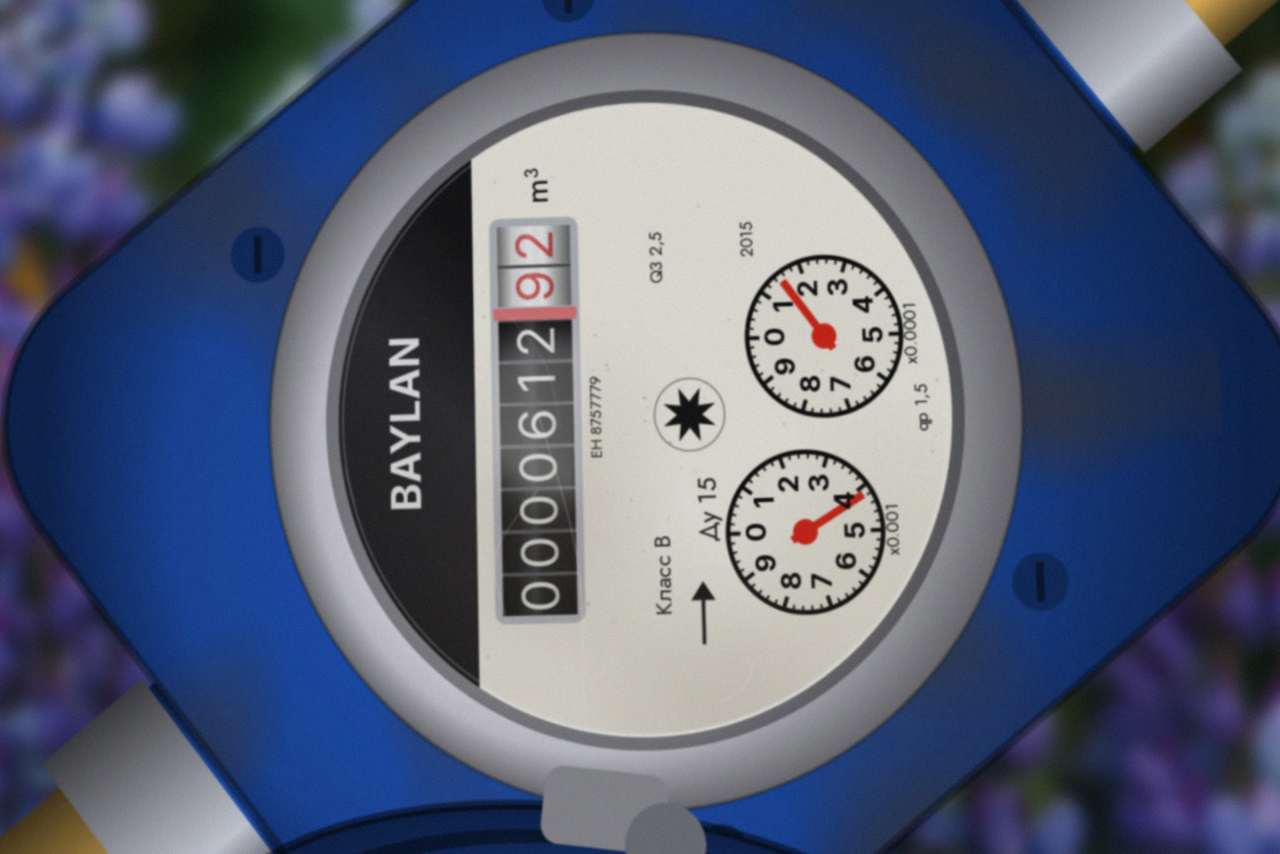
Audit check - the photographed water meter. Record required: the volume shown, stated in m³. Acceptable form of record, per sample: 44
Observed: 612.9241
